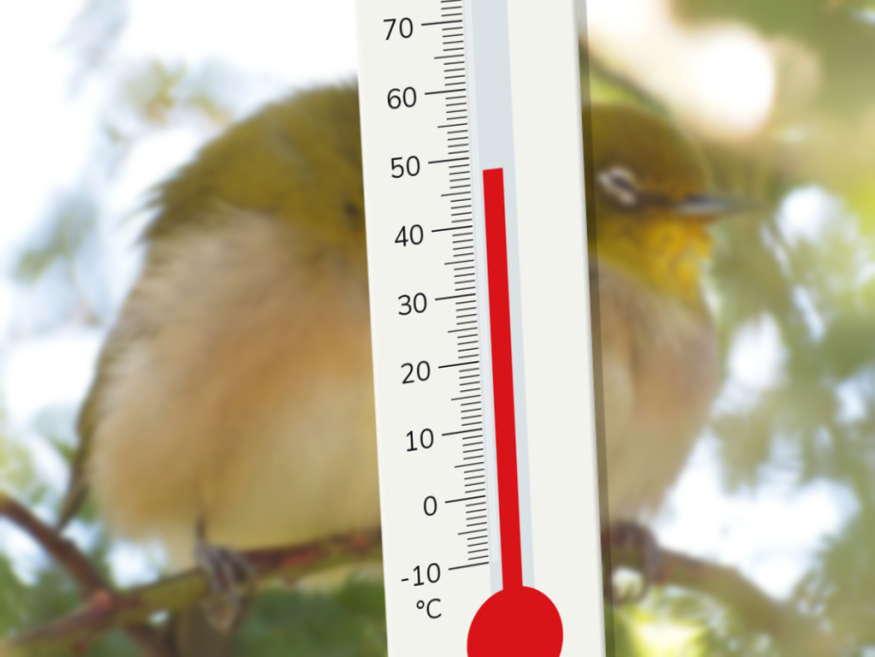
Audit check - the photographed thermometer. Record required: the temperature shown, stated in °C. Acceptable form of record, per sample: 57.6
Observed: 48
